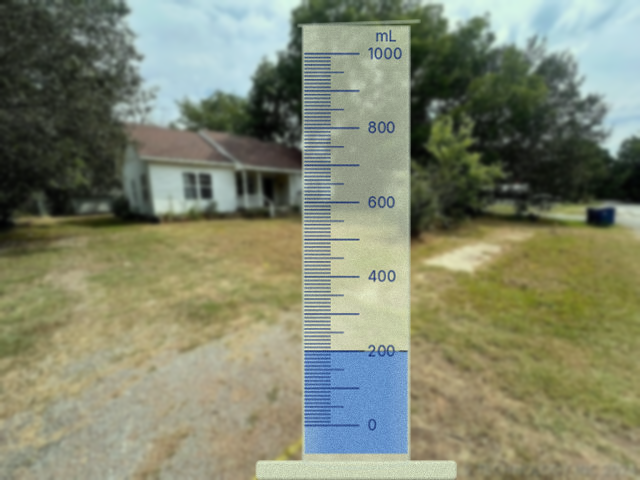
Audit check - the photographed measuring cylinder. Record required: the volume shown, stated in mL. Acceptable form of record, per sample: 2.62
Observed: 200
